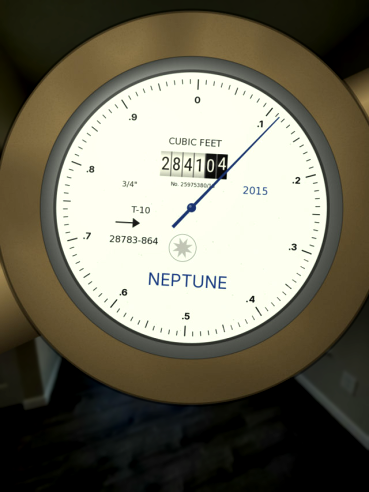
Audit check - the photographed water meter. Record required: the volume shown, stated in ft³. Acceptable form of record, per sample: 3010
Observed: 284104.11
